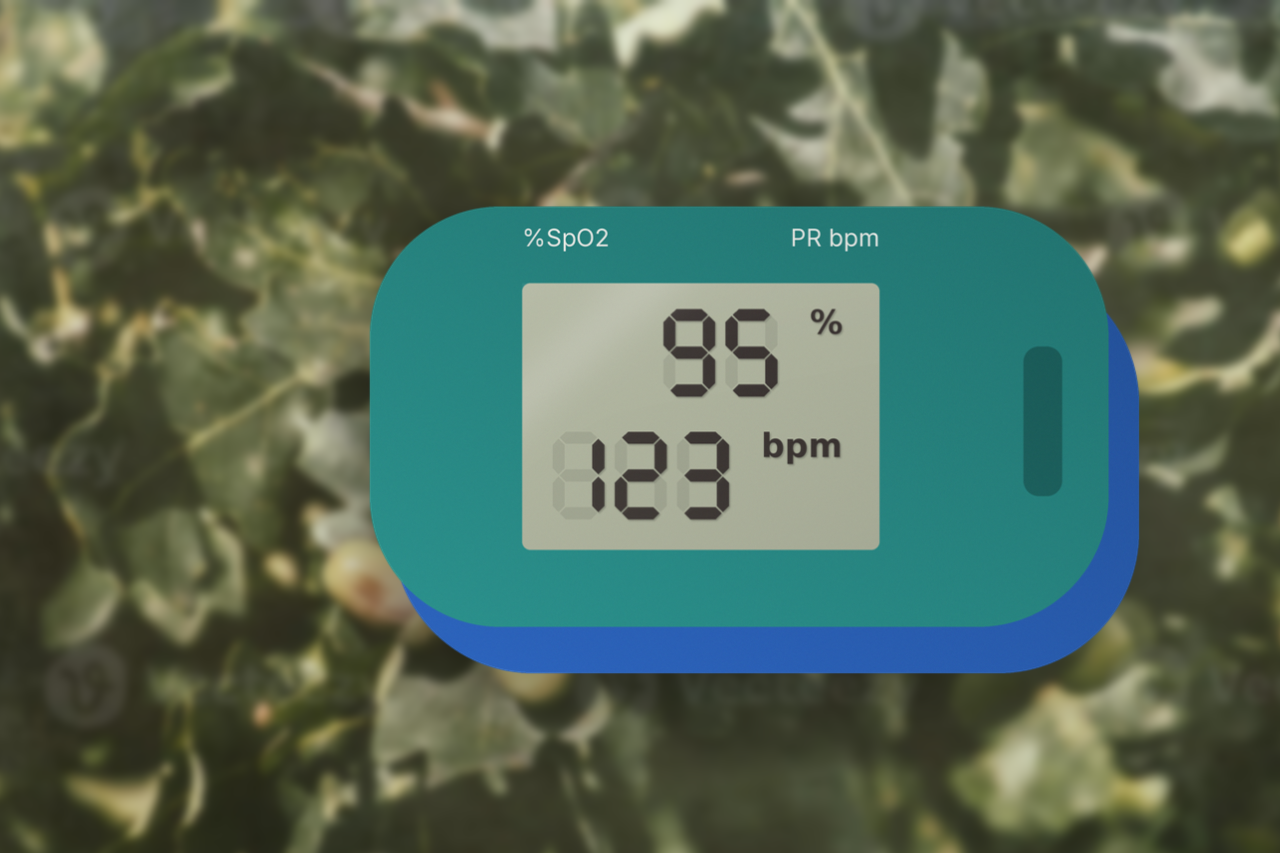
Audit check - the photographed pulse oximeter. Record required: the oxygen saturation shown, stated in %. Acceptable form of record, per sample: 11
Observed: 95
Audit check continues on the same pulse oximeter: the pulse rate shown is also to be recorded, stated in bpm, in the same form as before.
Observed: 123
